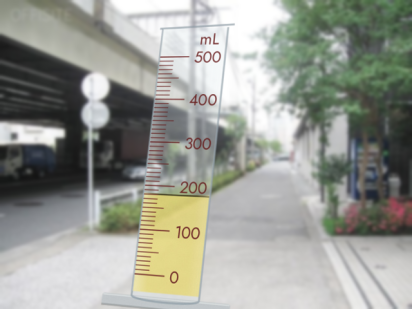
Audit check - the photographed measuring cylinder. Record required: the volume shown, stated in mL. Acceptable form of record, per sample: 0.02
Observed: 180
